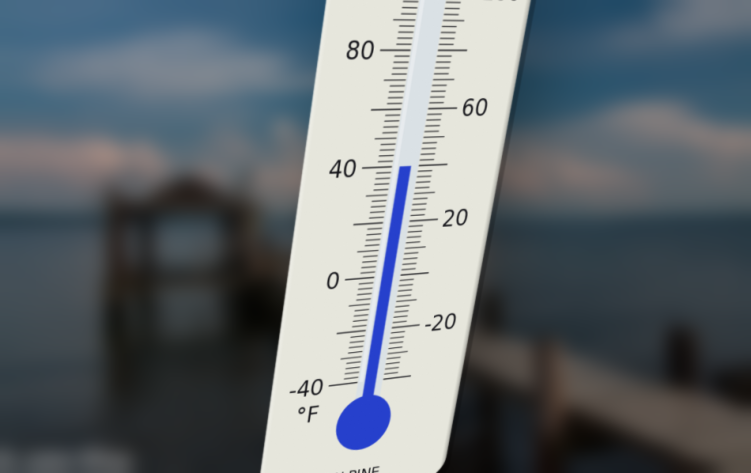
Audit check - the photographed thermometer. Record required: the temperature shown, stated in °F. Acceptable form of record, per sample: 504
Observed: 40
